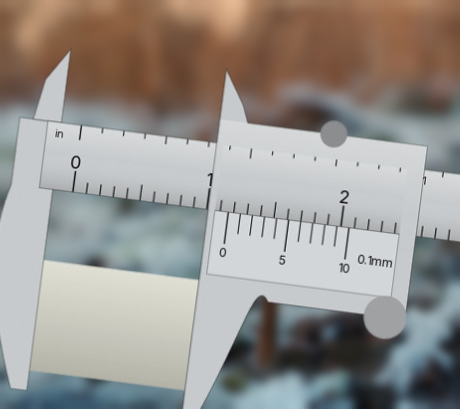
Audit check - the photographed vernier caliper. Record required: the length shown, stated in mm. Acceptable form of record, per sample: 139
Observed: 11.6
